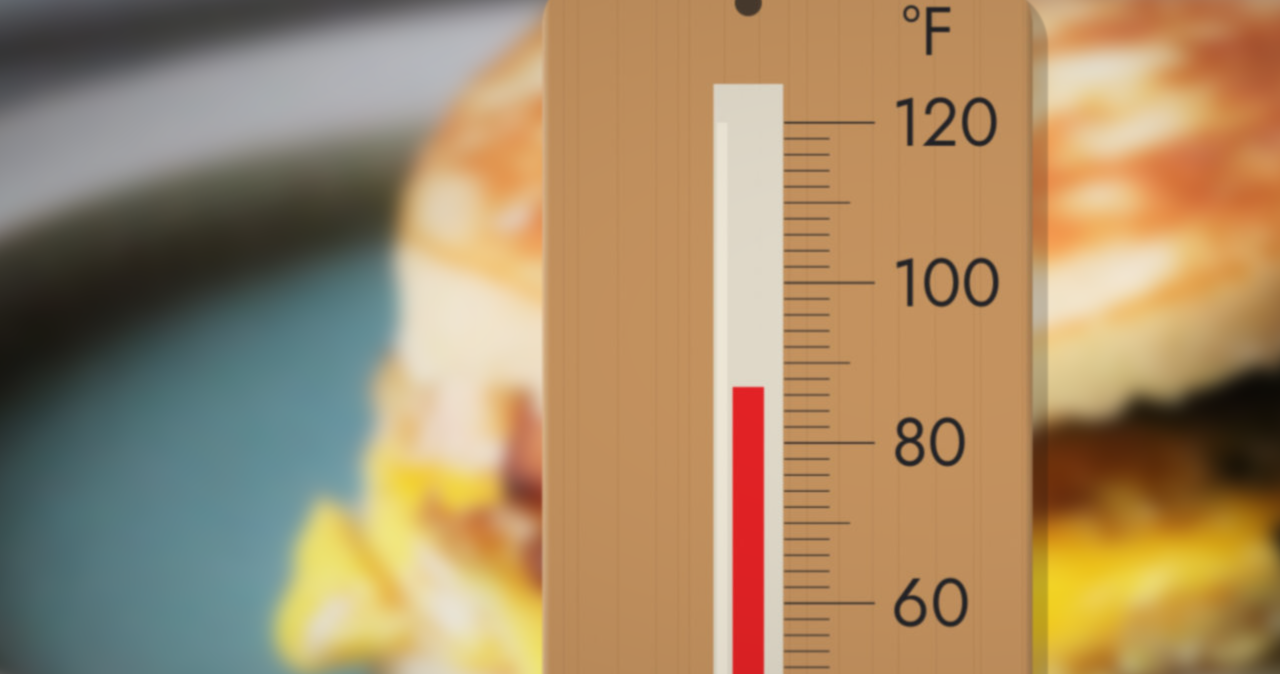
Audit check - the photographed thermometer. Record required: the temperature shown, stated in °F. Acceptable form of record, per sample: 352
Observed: 87
